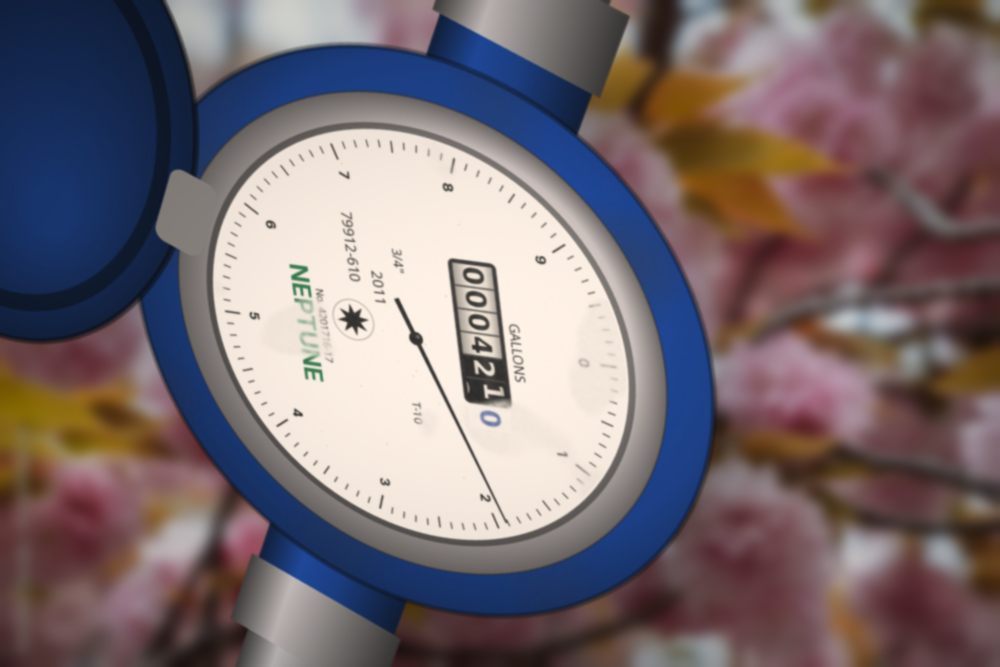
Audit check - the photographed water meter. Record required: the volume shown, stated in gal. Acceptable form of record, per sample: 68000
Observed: 4211.9
